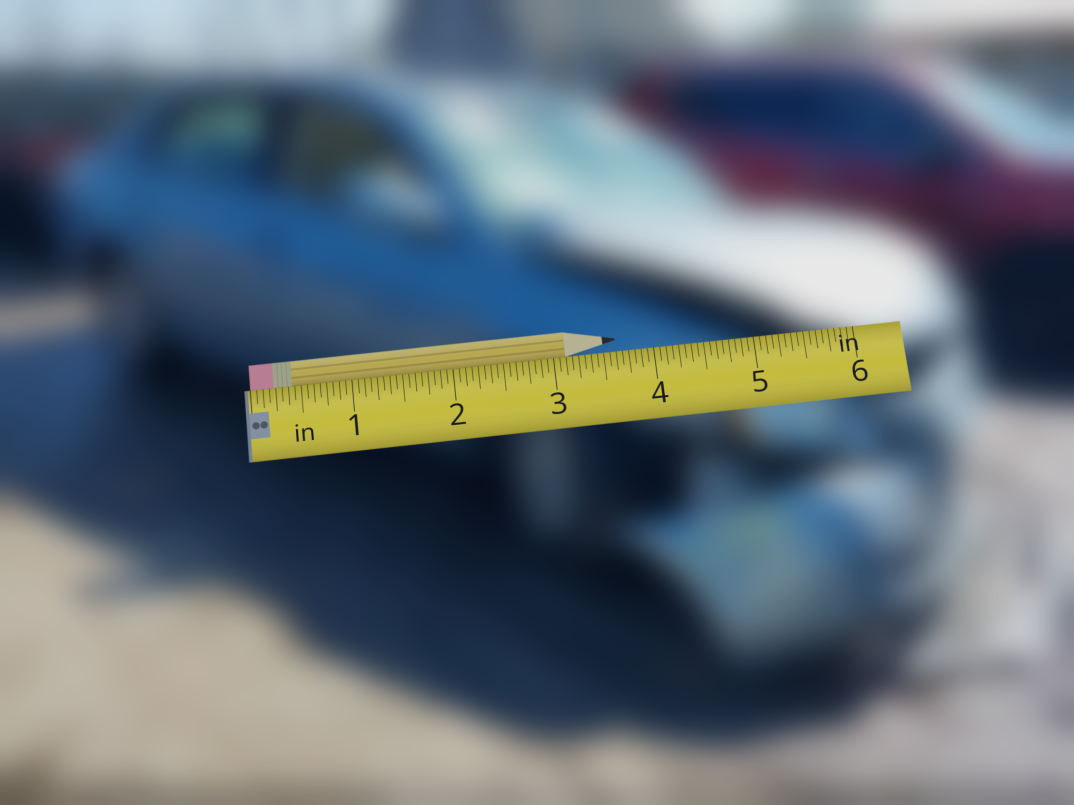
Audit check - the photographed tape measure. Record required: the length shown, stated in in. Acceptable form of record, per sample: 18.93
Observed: 3.625
